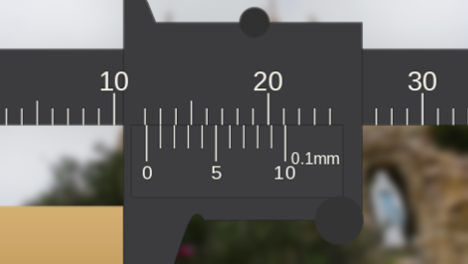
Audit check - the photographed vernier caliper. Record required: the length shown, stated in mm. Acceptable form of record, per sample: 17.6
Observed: 12.1
